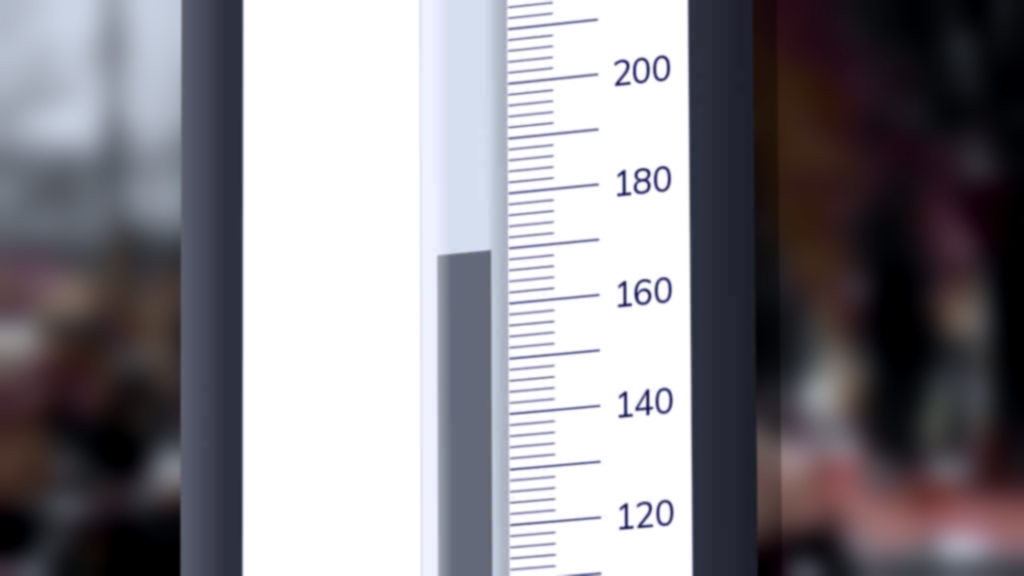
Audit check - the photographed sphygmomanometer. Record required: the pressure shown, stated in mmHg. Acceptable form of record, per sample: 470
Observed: 170
